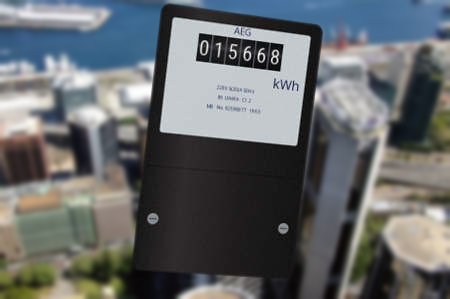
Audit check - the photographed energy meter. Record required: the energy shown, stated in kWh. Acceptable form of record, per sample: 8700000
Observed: 15668
